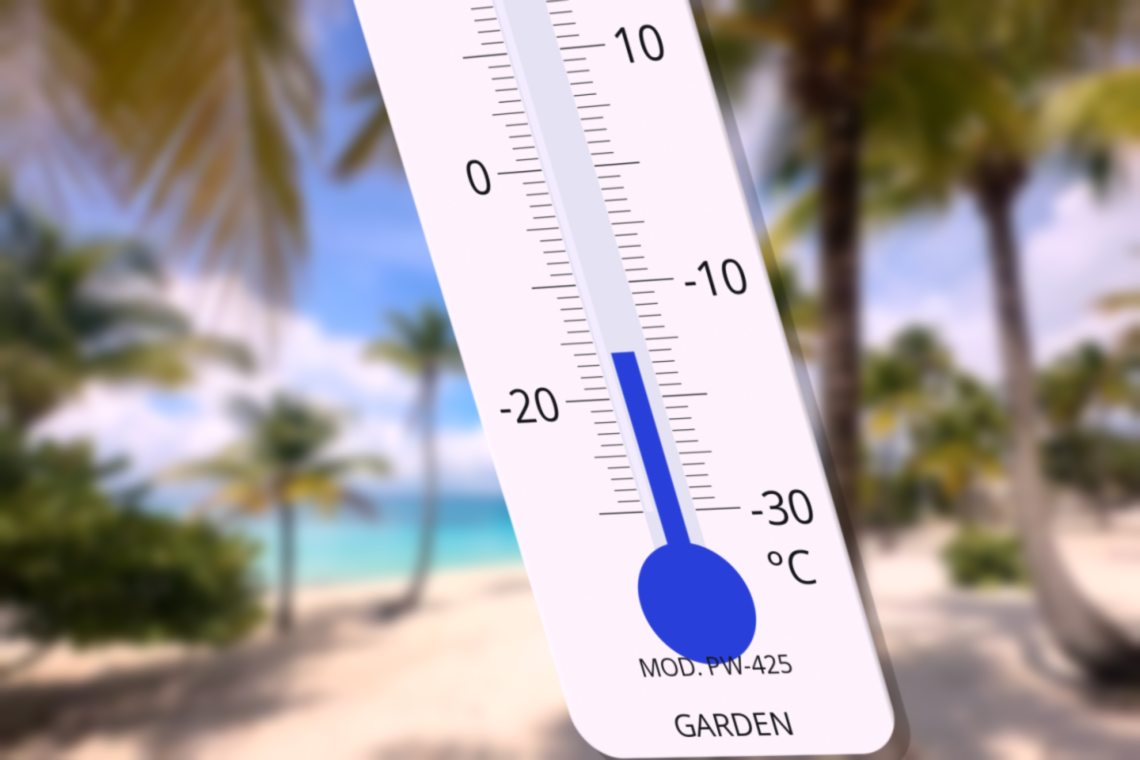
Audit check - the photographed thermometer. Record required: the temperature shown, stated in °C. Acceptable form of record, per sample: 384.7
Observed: -16
